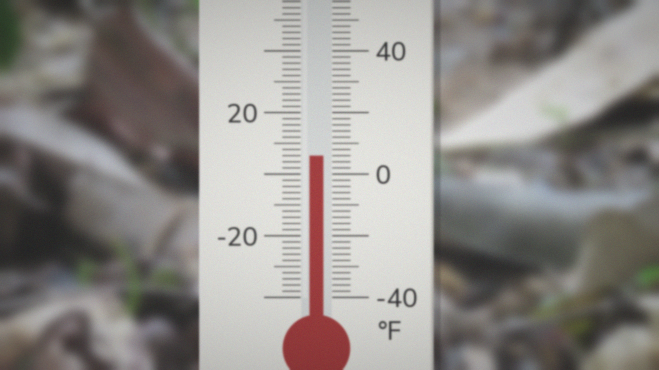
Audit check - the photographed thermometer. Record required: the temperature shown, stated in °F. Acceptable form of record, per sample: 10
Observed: 6
